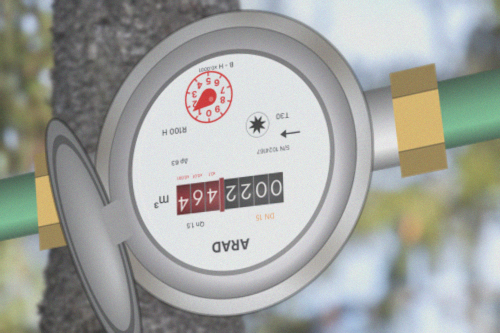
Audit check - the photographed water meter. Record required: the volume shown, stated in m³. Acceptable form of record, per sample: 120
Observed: 22.4641
